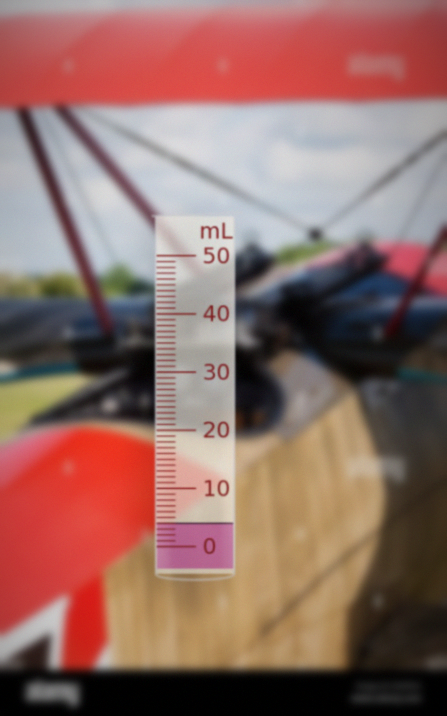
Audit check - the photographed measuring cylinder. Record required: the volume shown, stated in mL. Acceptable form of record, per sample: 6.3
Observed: 4
